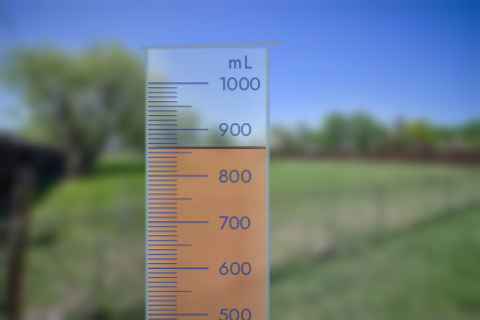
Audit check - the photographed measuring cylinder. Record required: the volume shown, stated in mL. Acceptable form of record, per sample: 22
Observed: 860
